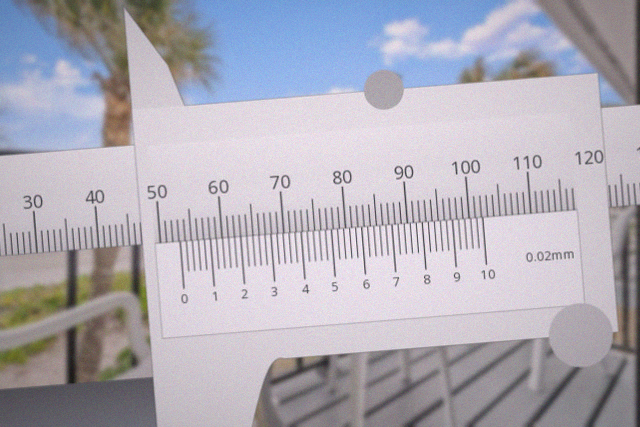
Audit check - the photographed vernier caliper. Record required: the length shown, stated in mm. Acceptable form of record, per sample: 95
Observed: 53.2
